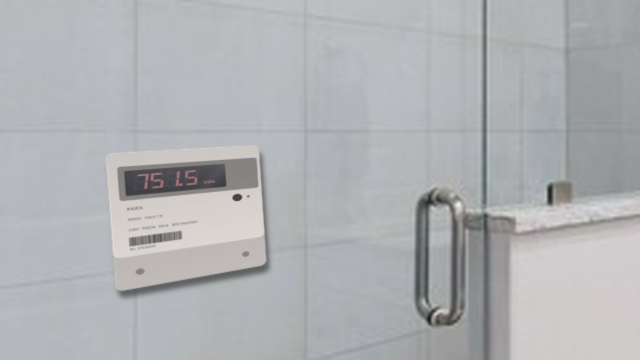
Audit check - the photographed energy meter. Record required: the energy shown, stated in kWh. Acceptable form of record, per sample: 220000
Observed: 751.5
